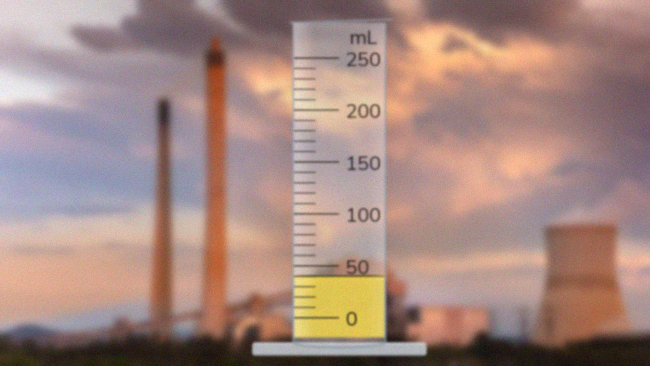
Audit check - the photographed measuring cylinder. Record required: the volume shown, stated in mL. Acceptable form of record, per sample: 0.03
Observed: 40
